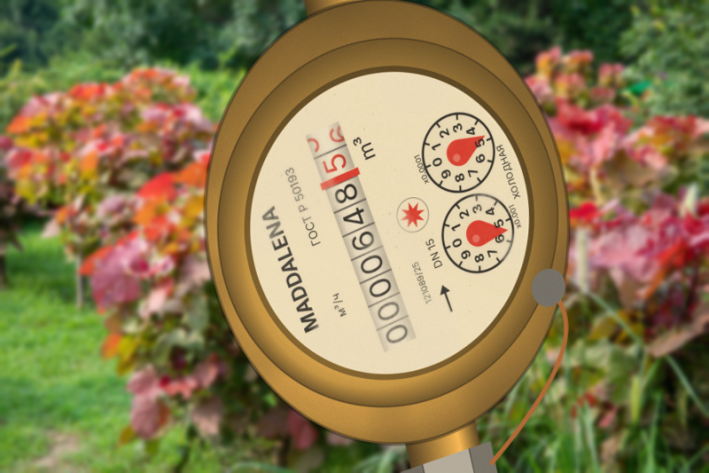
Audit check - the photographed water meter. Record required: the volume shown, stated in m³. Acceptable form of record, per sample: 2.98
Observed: 648.5554
